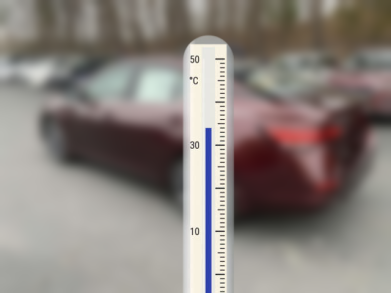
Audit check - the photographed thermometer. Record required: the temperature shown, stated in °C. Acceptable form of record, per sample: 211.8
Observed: 34
